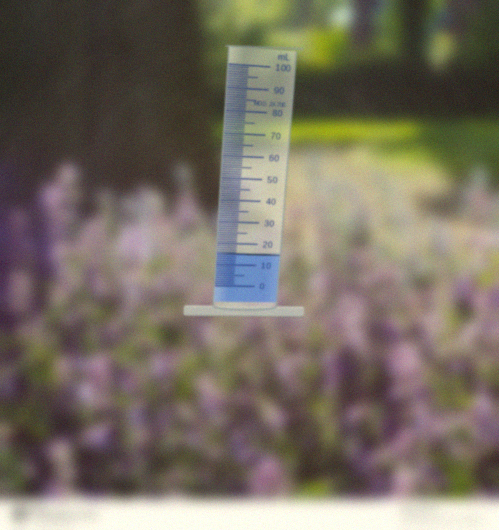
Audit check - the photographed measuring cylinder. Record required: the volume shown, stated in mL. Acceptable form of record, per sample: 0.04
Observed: 15
